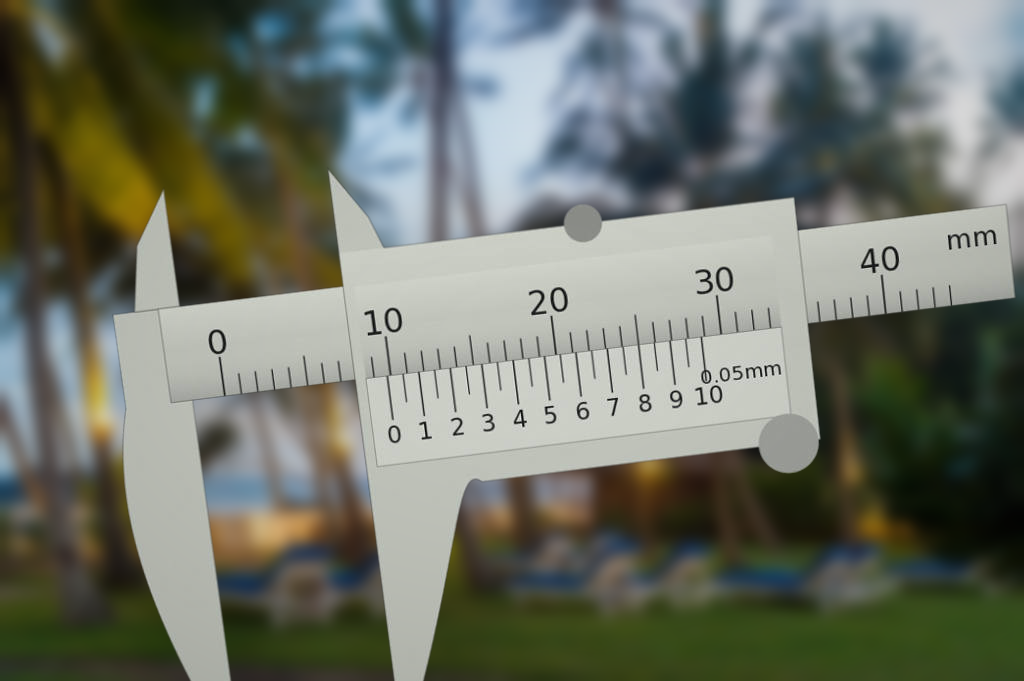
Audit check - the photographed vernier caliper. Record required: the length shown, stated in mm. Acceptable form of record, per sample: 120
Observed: 9.8
